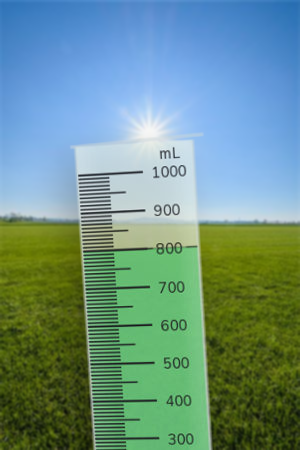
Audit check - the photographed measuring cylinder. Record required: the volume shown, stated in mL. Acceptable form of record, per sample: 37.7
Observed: 800
